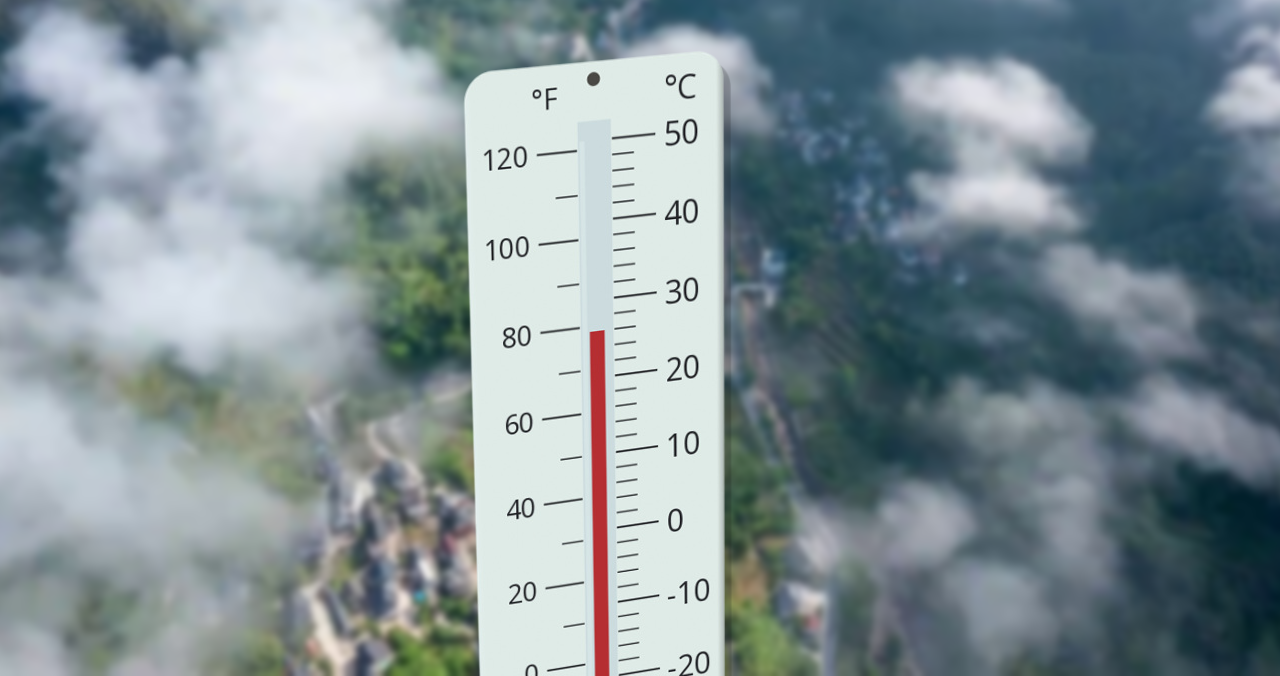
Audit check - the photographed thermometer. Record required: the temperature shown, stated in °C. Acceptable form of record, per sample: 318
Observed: 26
